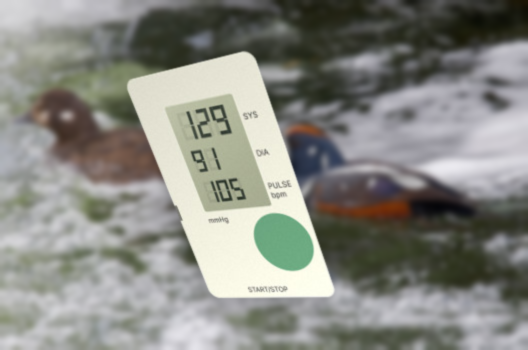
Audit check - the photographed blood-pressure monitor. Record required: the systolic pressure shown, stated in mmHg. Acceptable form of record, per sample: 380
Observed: 129
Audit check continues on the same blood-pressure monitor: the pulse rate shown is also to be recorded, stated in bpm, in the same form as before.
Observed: 105
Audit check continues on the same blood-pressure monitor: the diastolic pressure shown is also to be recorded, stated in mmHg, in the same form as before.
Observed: 91
